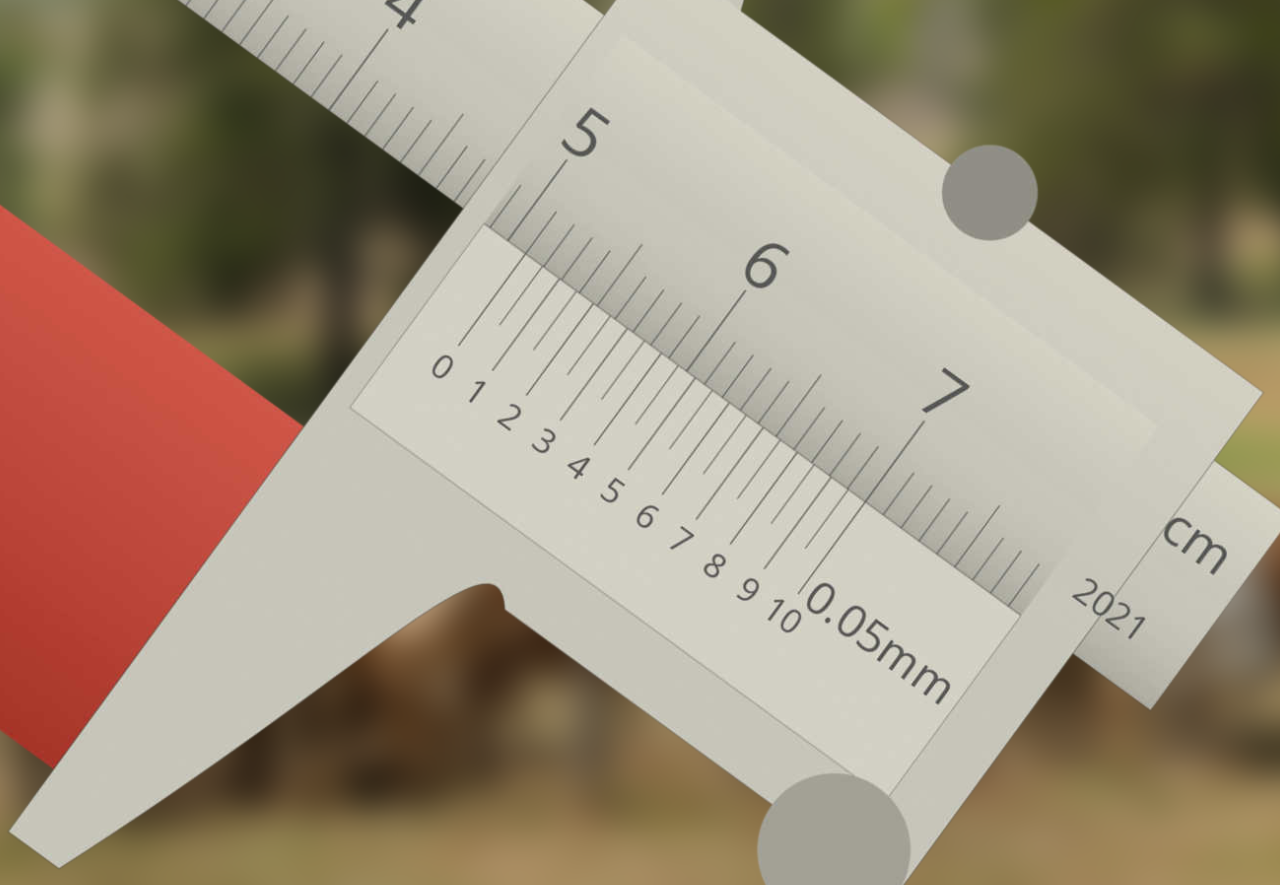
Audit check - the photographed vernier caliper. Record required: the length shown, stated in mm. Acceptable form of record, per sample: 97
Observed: 51.0
